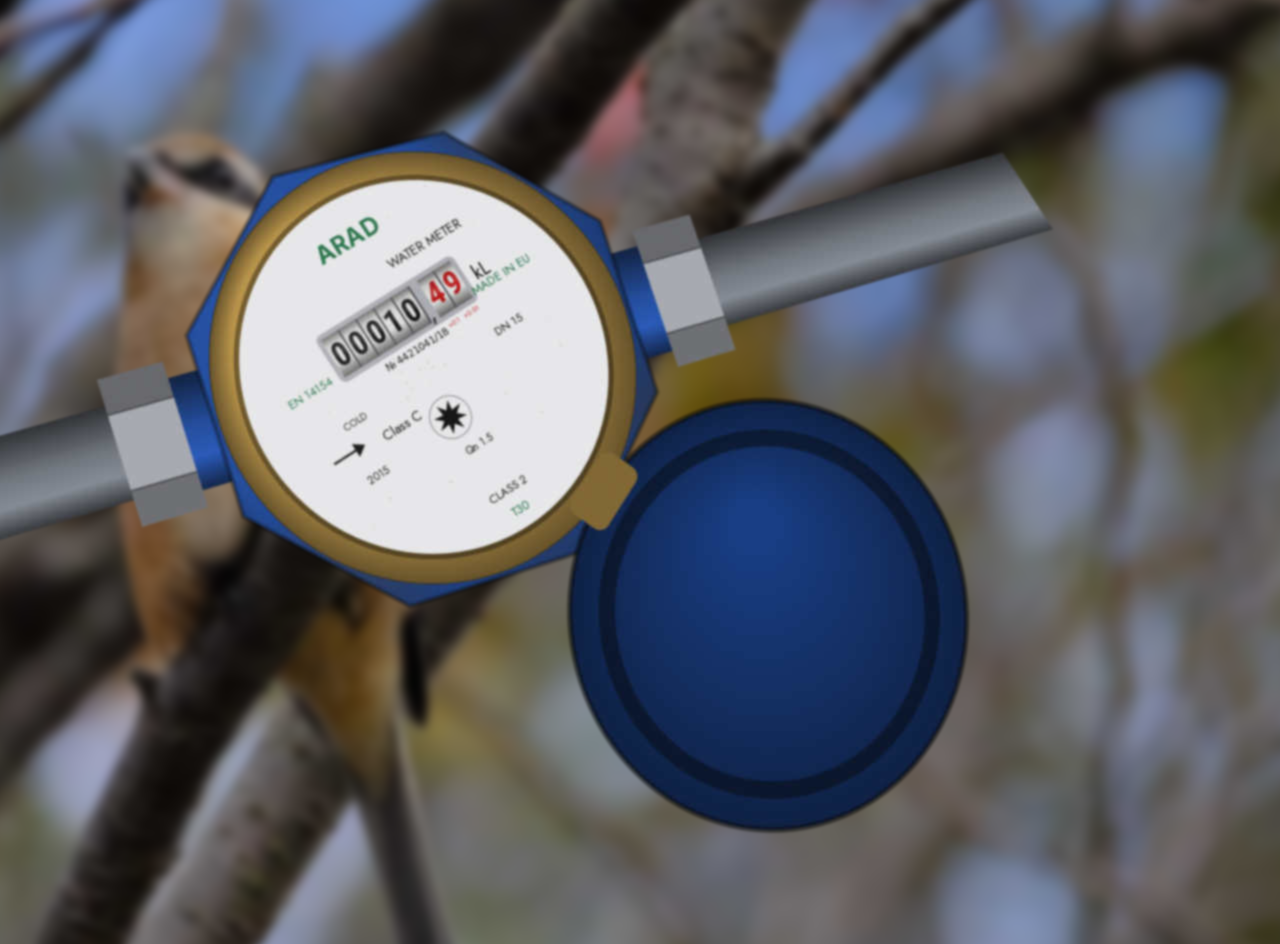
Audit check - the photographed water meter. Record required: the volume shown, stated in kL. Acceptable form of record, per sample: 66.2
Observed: 10.49
